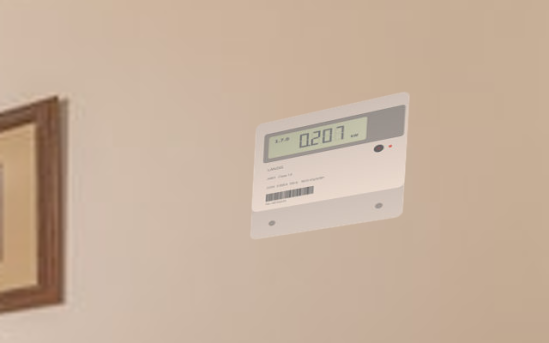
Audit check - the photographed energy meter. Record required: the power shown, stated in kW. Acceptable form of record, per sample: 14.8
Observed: 0.207
